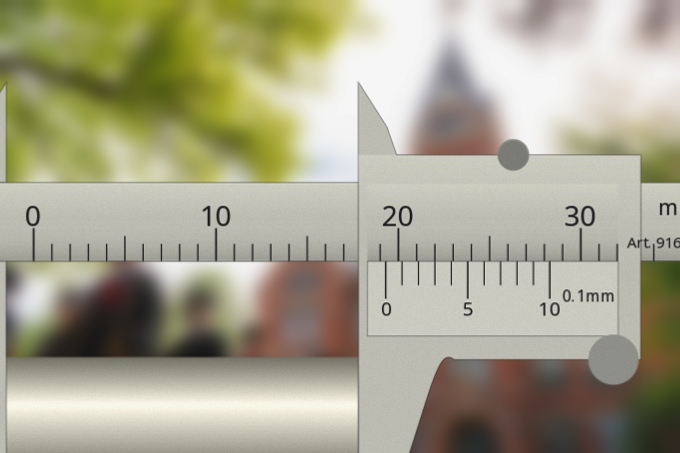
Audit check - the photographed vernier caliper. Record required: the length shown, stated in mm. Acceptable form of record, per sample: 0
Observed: 19.3
